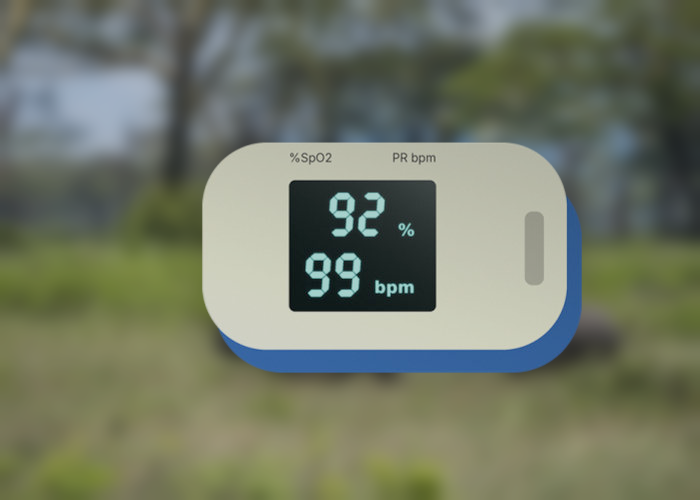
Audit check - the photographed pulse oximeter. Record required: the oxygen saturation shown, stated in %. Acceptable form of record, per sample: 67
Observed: 92
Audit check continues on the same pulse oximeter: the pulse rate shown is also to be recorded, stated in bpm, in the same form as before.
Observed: 99
